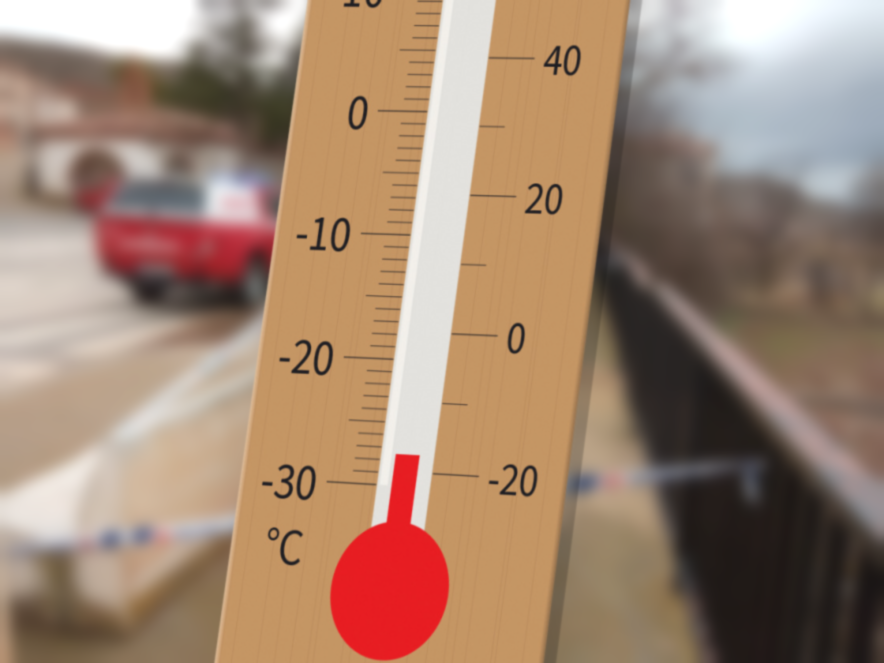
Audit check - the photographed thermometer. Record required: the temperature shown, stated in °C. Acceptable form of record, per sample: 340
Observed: -27.5
